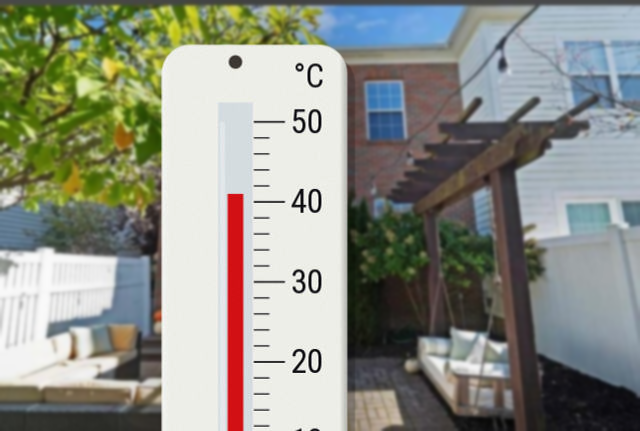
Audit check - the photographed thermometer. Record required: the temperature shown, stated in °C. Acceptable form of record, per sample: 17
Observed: 41
